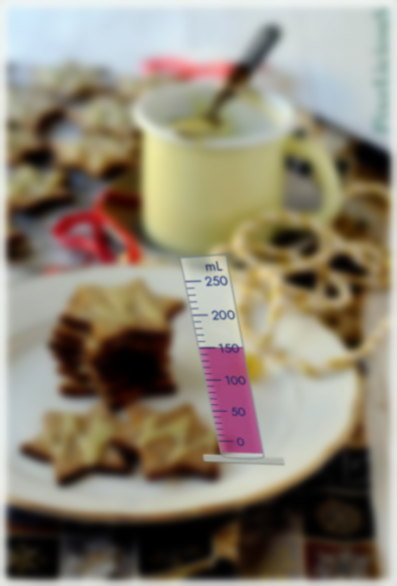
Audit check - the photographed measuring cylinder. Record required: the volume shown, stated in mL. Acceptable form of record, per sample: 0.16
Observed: 150
